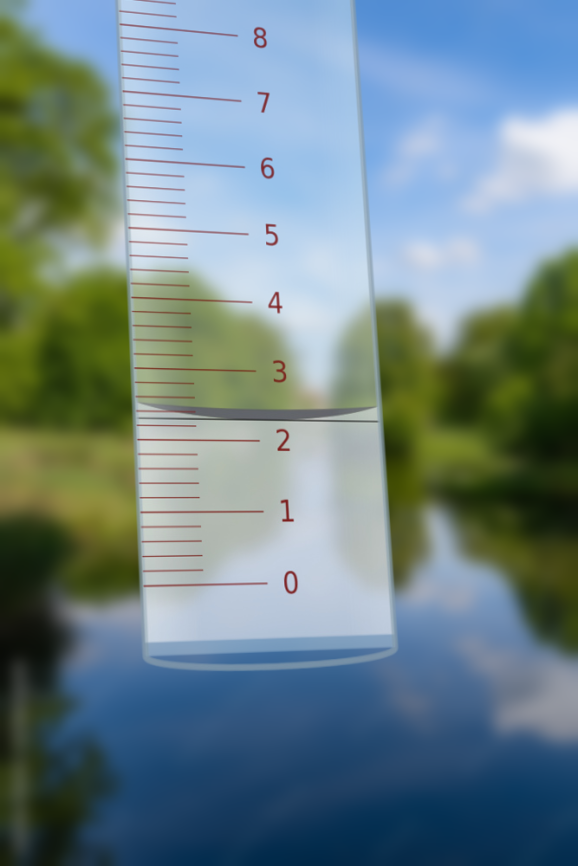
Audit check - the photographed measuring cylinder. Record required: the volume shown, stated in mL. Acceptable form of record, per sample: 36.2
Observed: 2.3
